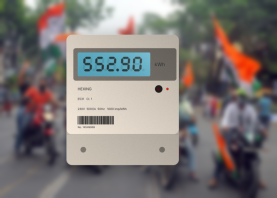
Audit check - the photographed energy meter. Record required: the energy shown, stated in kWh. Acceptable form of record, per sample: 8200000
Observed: 552.90
